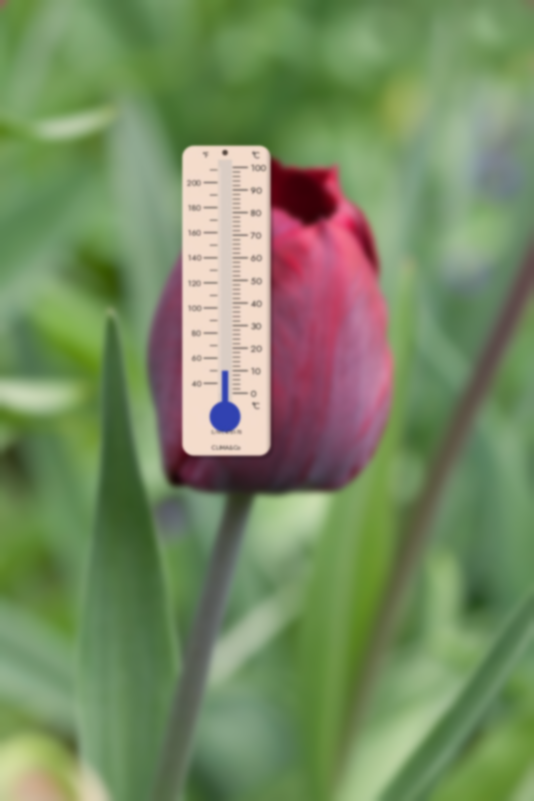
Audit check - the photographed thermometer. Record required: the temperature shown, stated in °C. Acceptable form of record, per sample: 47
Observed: 10
